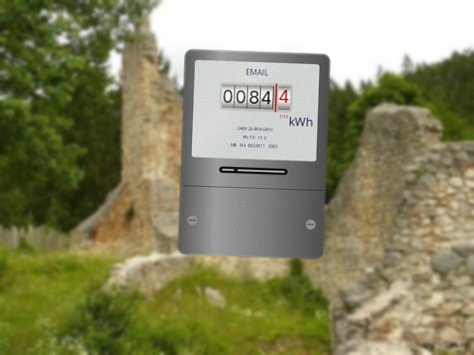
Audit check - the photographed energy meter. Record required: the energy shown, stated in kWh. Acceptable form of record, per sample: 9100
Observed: 84.4
